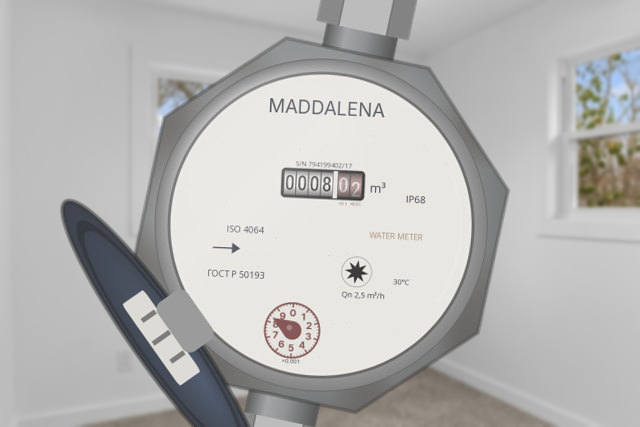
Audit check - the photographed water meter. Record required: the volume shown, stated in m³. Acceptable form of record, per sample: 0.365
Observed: 8.018
